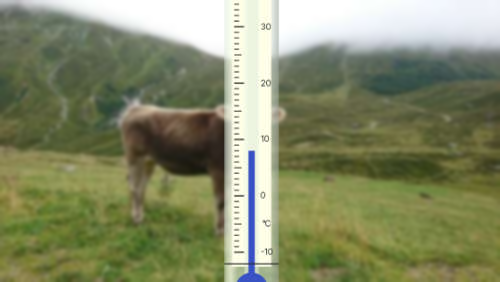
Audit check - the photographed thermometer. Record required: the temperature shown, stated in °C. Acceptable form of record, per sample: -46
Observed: 8
